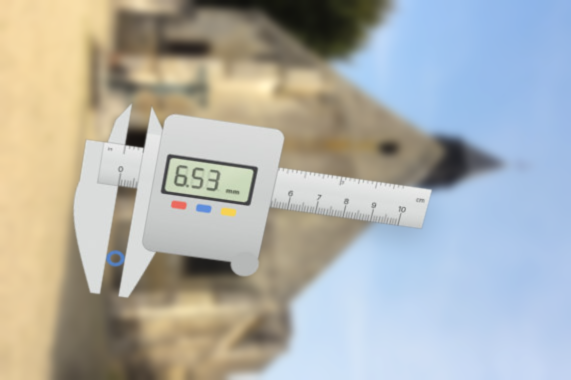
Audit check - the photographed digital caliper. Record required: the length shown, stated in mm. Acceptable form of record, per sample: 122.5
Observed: 6.53
